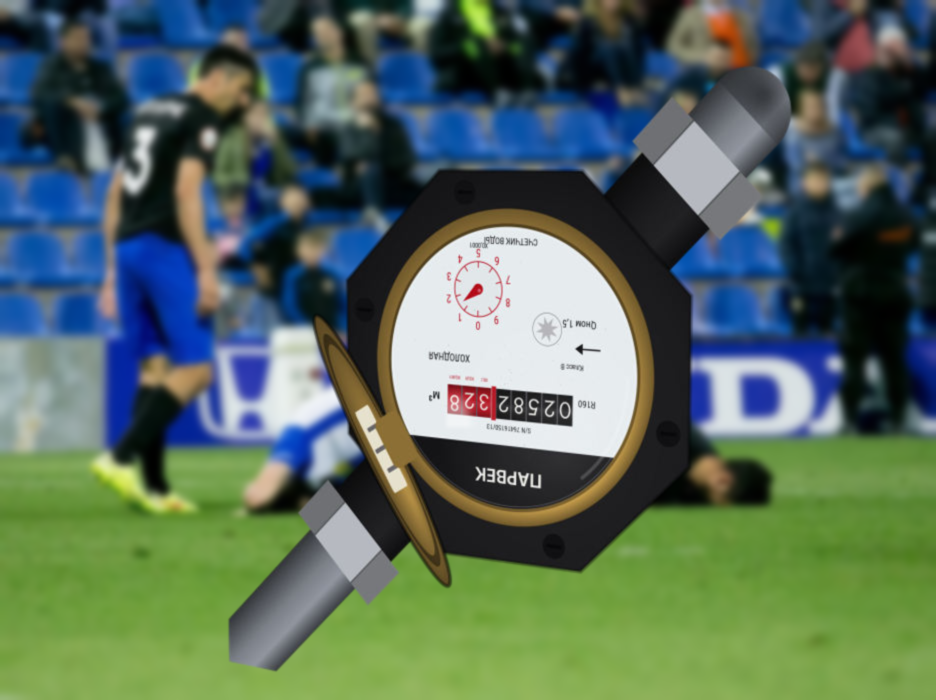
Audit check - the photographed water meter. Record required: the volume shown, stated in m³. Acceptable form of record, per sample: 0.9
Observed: 2582.3281
